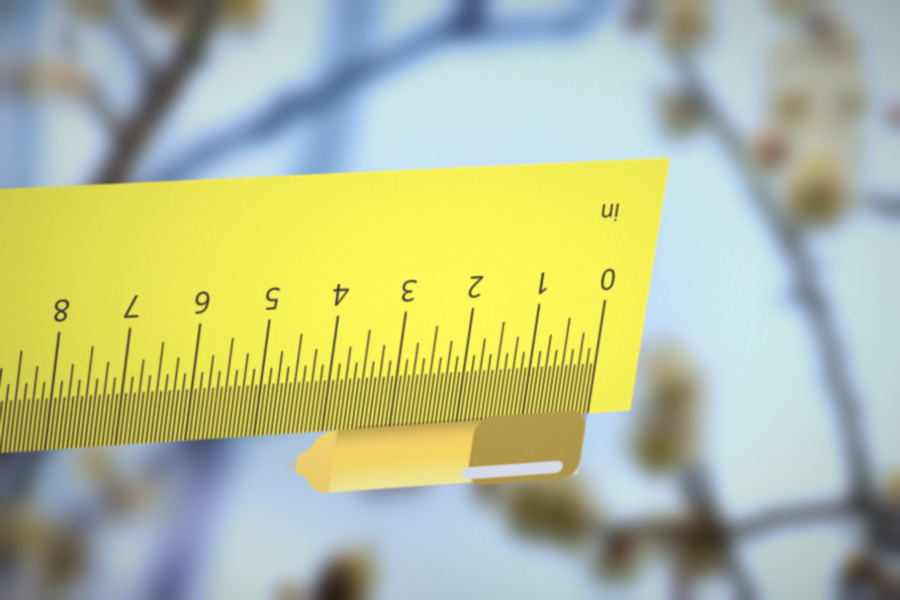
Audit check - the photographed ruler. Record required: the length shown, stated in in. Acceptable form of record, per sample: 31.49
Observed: 4.5
